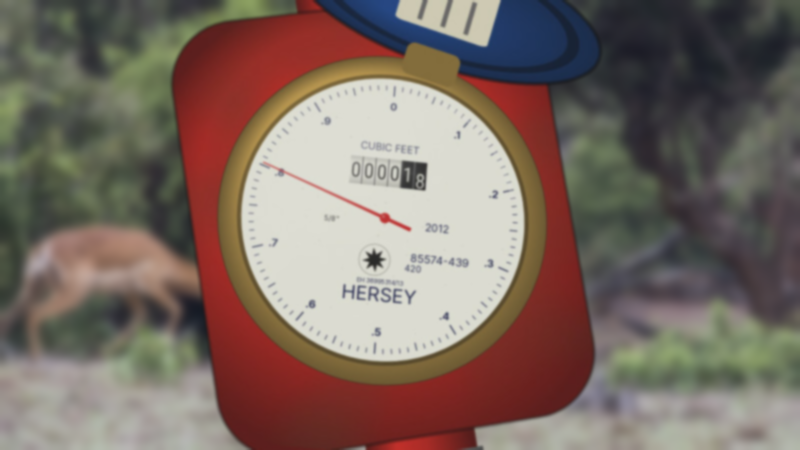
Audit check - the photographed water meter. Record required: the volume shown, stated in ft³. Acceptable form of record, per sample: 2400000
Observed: 17.80
